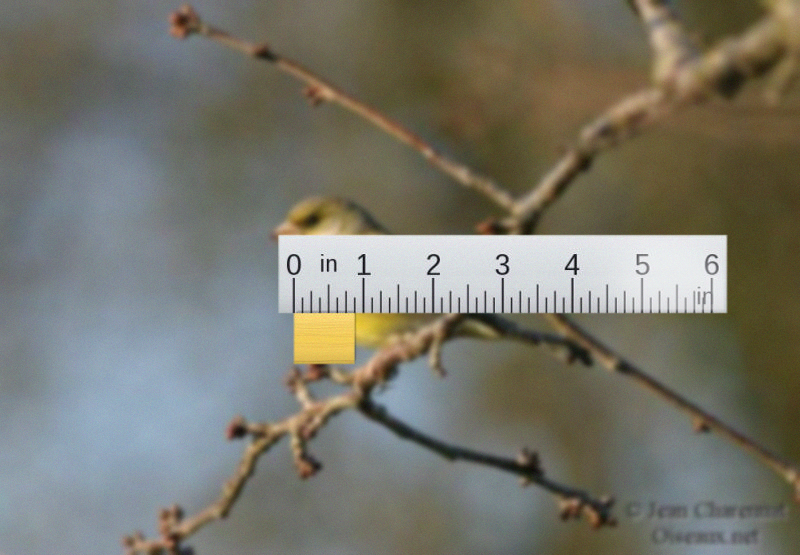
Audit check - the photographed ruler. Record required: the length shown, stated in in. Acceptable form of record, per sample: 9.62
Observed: 0.875
